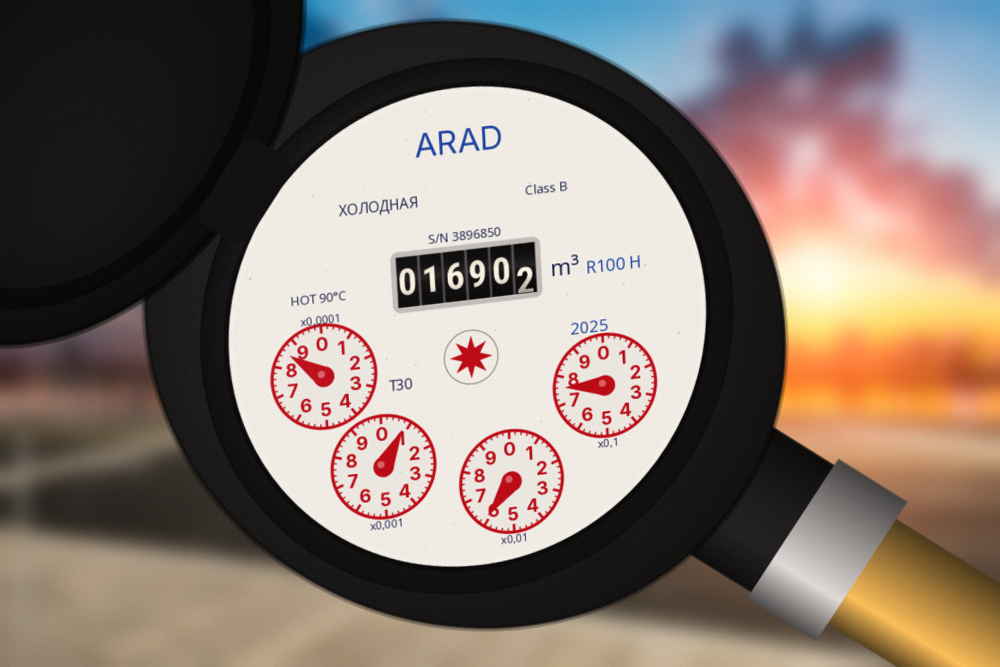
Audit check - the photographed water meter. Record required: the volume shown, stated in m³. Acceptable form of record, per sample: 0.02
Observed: 16901.7608
